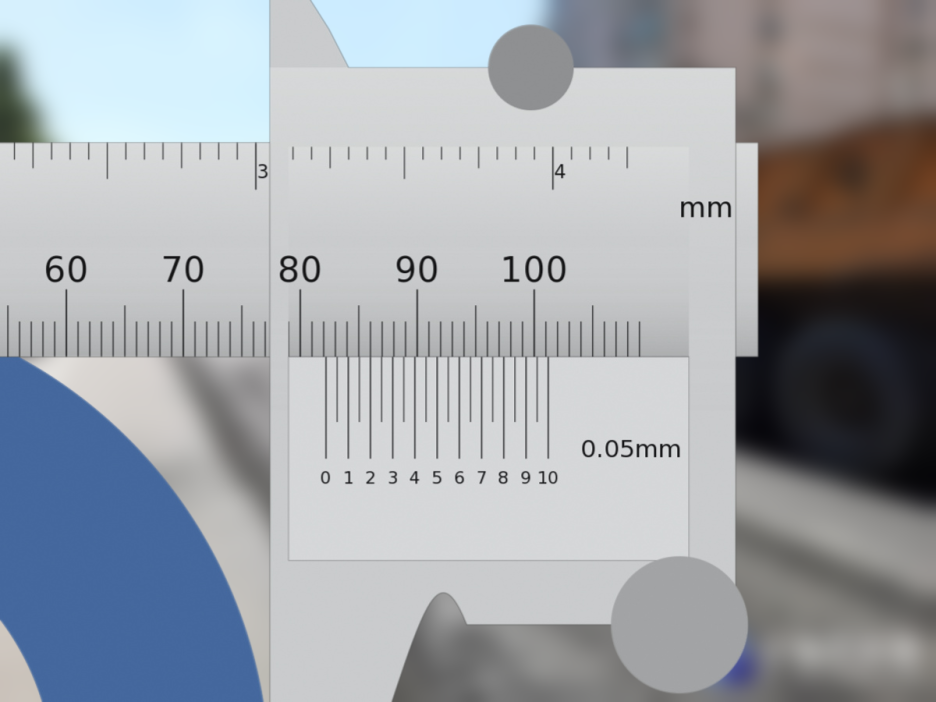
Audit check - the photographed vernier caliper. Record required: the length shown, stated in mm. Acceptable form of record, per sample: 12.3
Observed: 82.2
